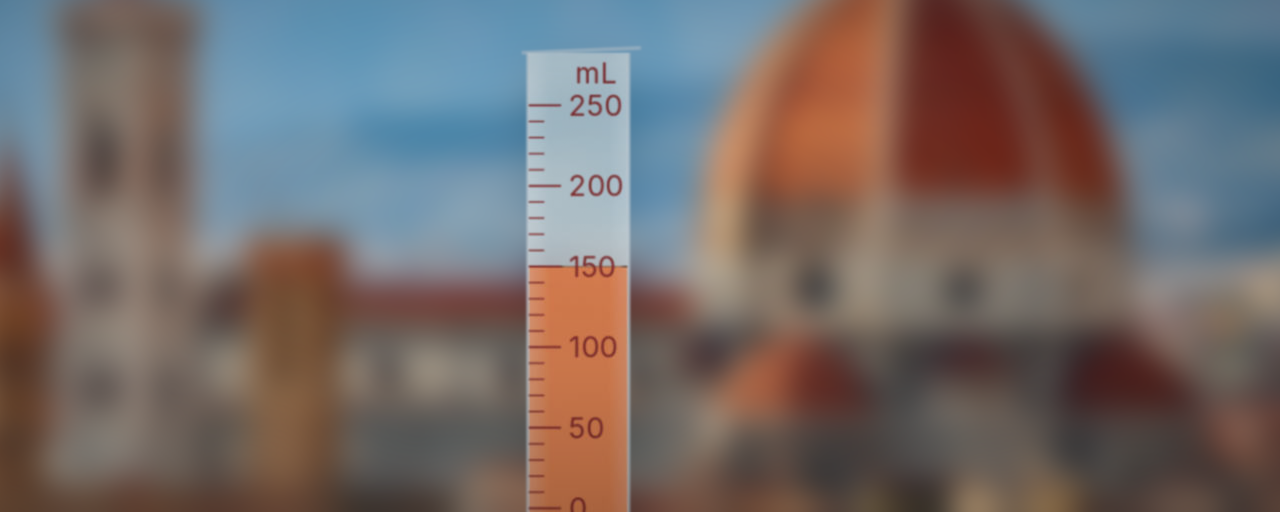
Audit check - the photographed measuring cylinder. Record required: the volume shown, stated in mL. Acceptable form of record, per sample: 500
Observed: 150
